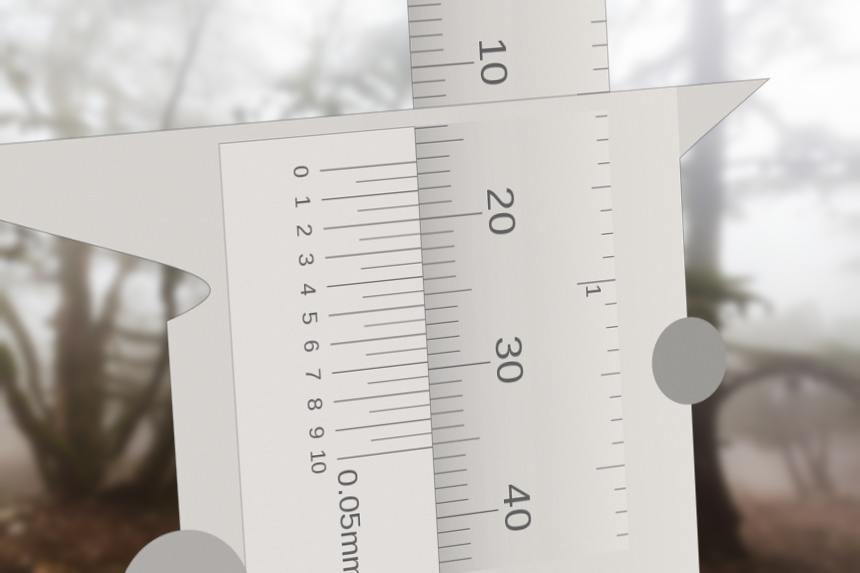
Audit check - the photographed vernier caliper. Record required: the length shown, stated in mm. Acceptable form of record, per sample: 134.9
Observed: 16.2
